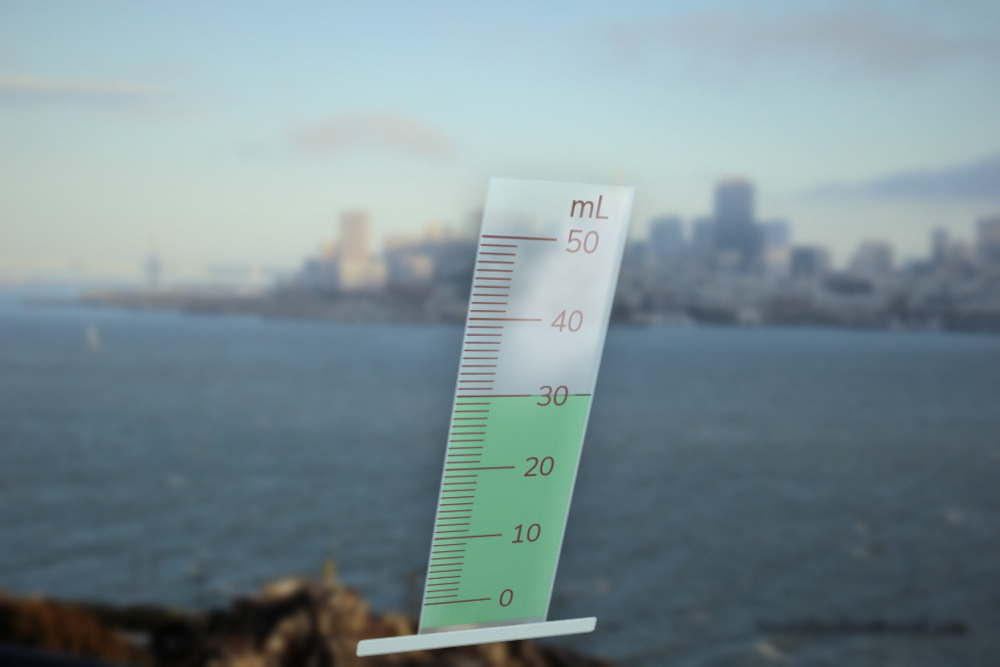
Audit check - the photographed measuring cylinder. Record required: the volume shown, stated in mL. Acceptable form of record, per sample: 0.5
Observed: 30
